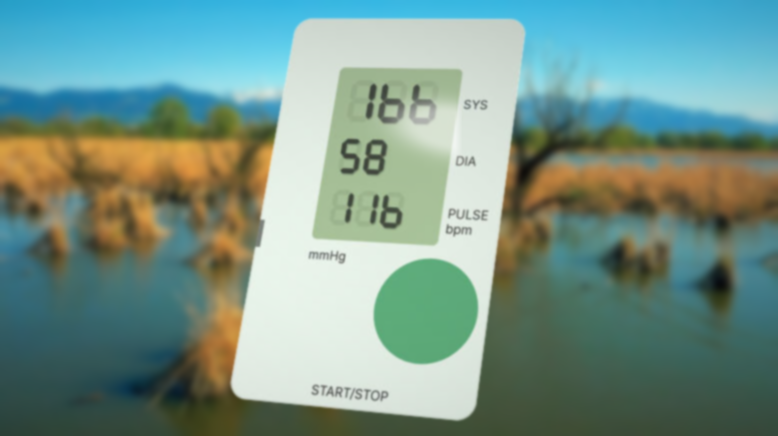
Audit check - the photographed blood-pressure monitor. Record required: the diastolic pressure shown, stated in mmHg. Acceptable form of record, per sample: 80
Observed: 58
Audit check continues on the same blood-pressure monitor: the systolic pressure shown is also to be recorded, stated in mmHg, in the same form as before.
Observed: 166
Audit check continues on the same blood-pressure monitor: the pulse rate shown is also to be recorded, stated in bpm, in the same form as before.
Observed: 116
